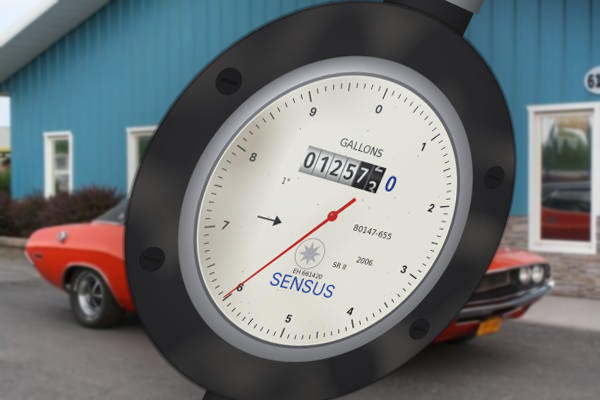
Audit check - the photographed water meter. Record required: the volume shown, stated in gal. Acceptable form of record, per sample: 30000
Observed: 125726.0
